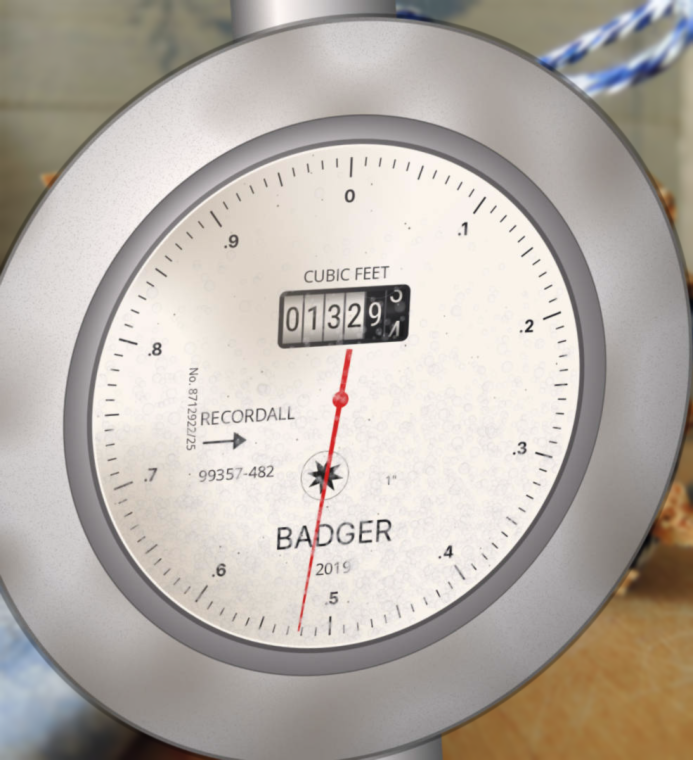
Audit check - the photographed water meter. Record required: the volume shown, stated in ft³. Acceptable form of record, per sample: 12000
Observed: 13293.52
